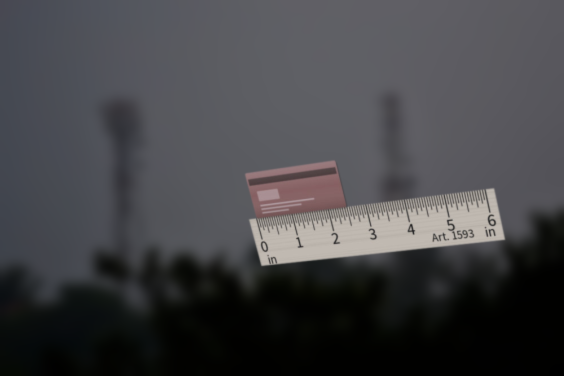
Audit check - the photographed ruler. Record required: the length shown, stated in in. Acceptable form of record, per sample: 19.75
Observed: 2.5
